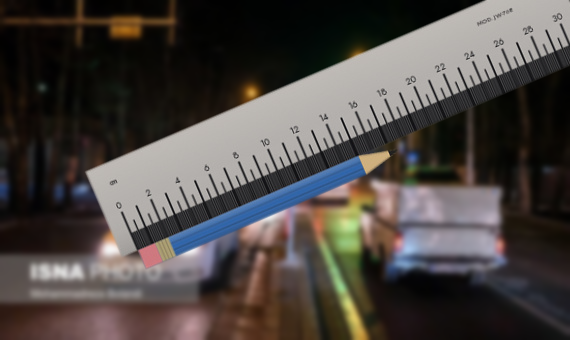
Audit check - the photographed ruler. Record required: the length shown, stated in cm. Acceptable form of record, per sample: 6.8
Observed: 17.5
